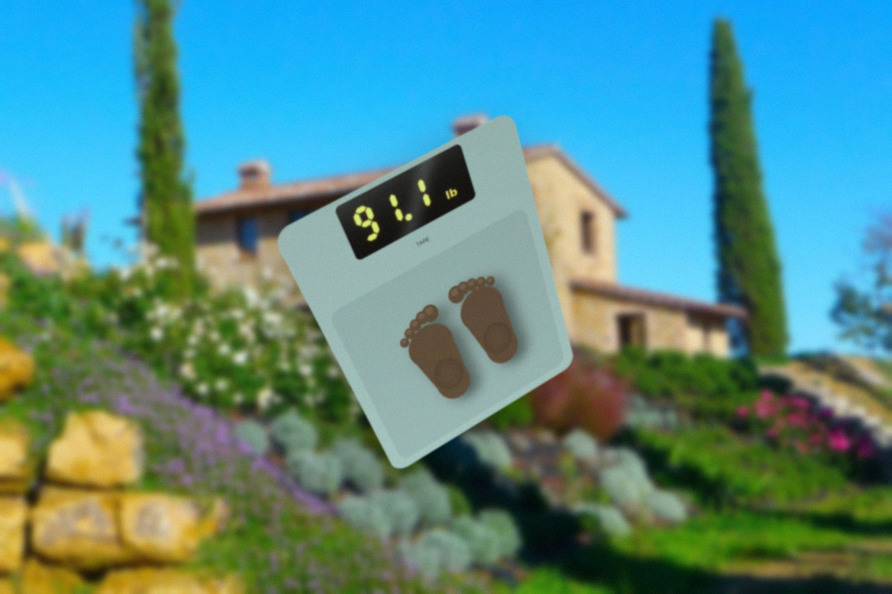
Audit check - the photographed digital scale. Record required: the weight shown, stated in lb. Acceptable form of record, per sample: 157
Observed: 91.1
